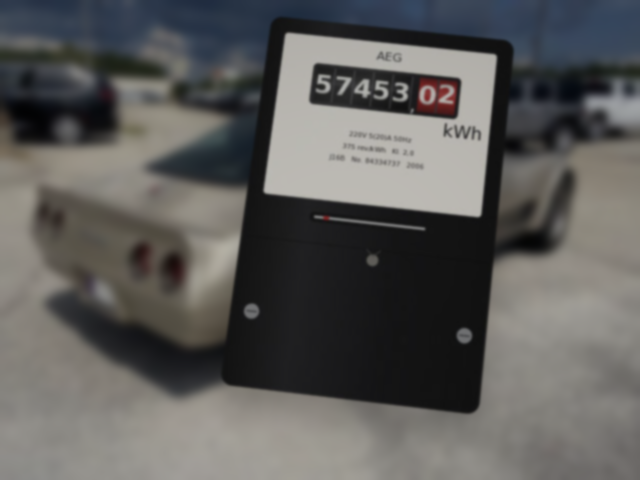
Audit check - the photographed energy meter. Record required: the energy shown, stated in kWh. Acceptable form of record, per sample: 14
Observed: 57453.02
